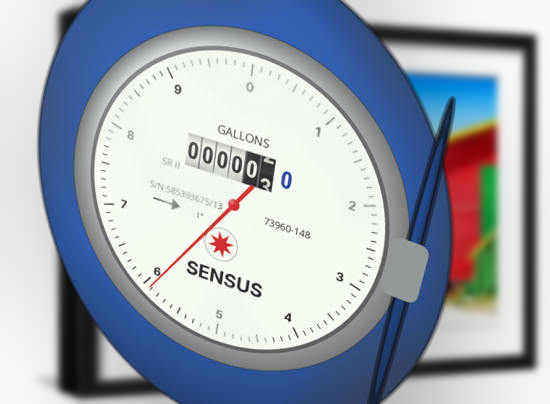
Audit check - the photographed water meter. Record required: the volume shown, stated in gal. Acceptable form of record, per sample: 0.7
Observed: 25.9
